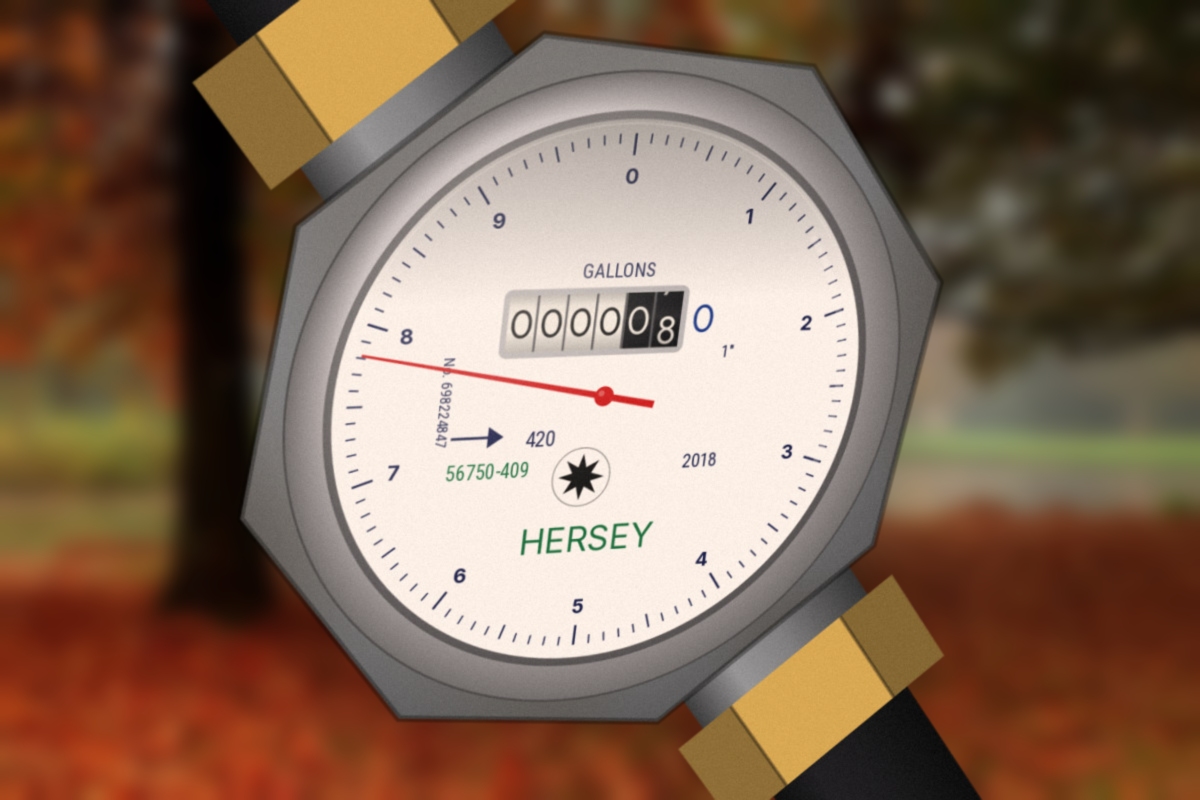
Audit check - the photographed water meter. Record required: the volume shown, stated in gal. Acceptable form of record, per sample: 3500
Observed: 77.8
